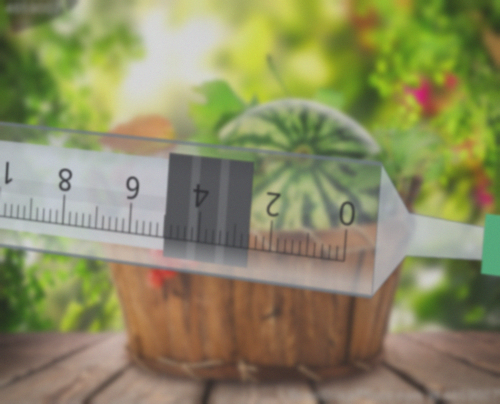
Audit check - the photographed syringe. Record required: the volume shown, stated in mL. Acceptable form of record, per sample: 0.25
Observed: 2.6
